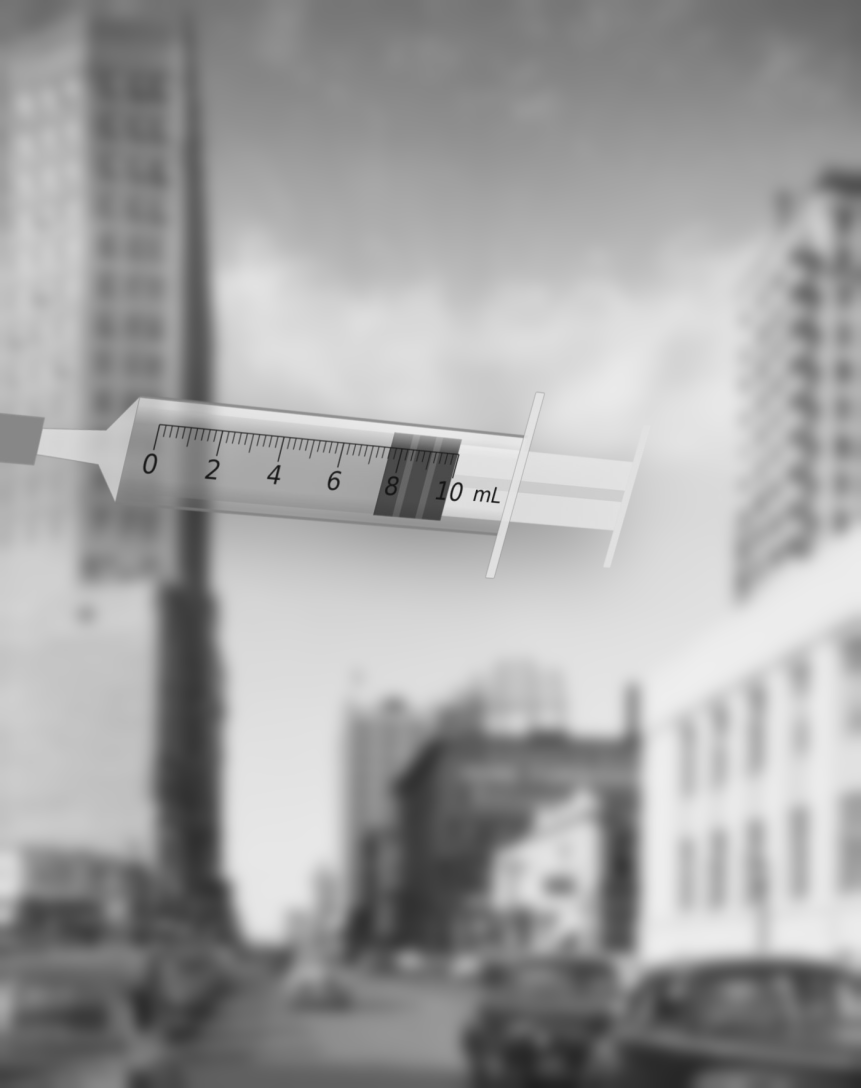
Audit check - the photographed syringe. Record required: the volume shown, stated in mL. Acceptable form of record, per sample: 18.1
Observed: 7.6
